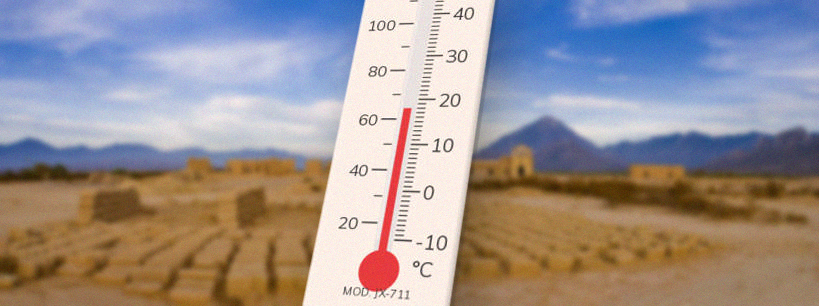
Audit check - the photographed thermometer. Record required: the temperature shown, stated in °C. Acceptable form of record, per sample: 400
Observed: 18
